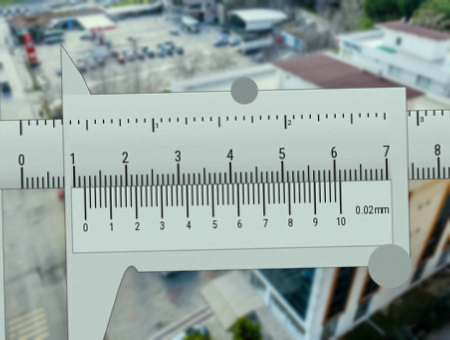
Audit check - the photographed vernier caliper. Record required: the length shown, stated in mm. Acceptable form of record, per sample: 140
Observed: 12.0
